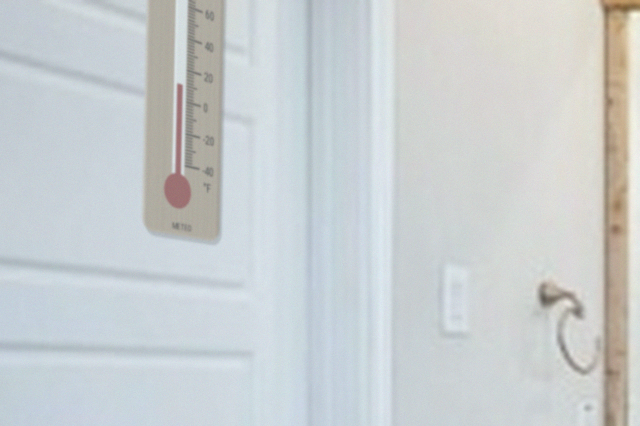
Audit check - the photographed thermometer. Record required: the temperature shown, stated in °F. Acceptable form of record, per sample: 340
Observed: 10
